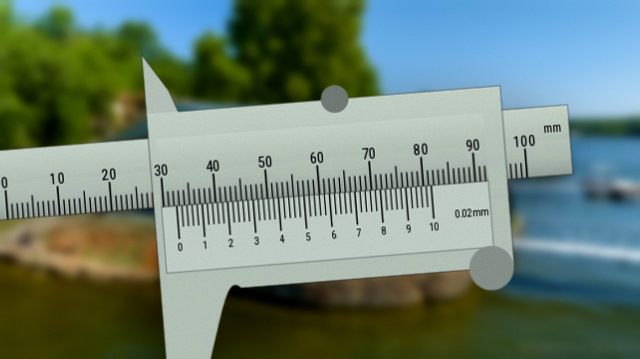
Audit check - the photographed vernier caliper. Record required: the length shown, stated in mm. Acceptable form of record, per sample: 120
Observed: 32.5
